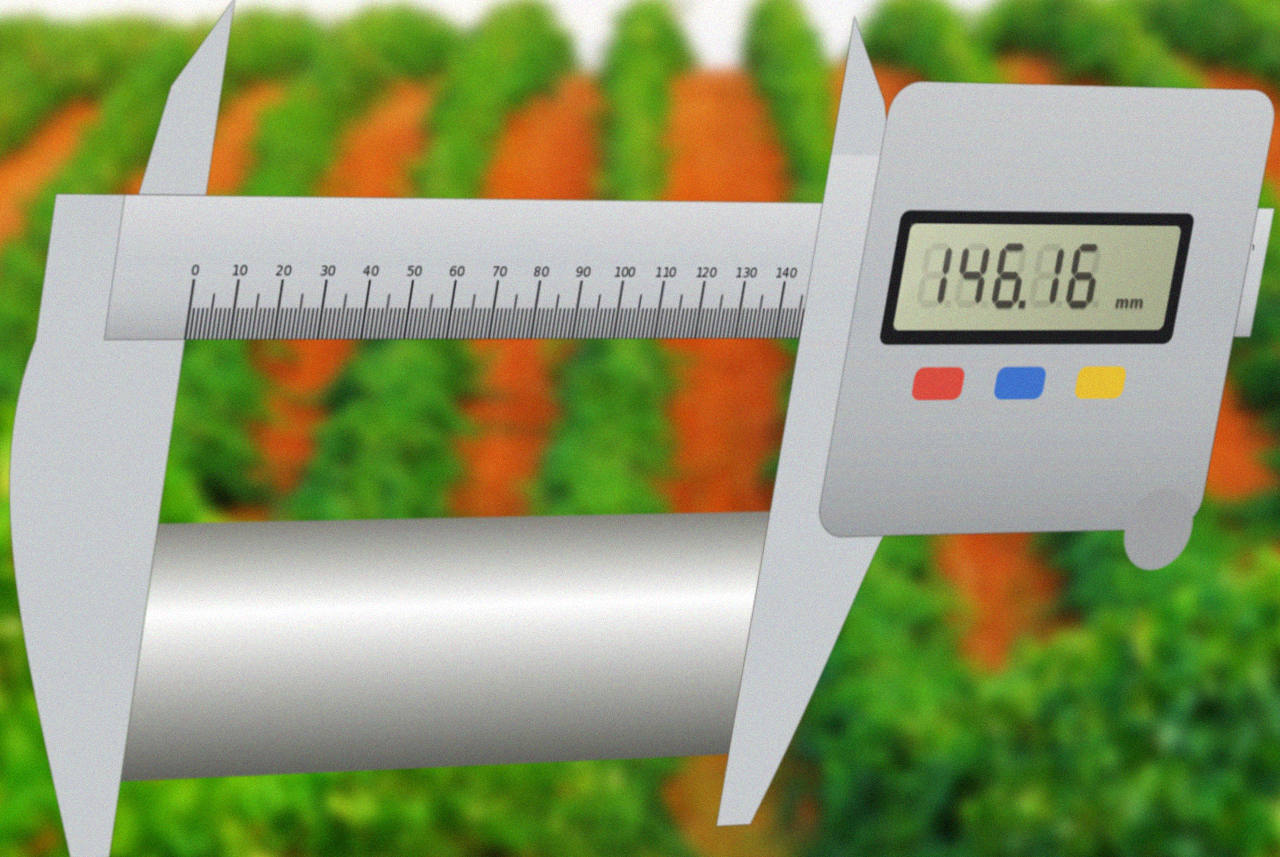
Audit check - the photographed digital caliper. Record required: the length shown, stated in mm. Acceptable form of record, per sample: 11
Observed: 146.16
